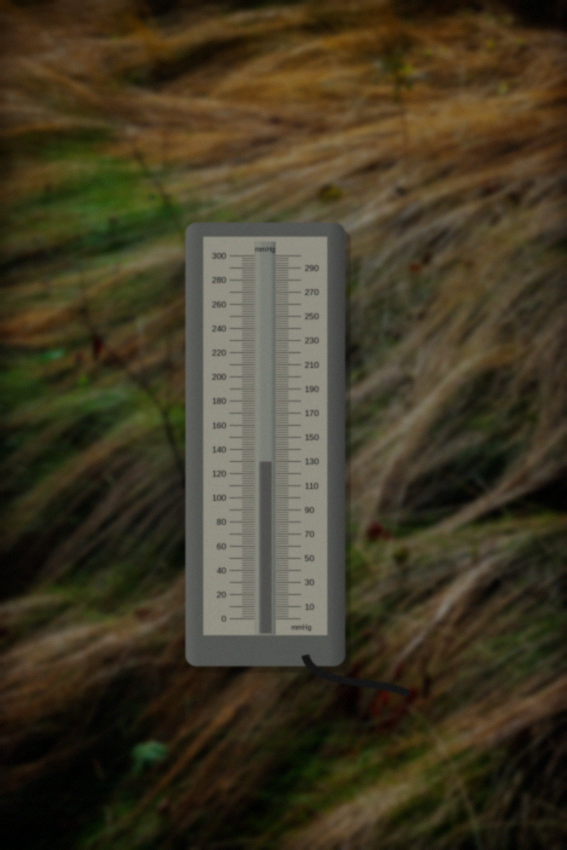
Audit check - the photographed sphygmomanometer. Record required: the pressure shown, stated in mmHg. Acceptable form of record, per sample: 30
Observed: 130
